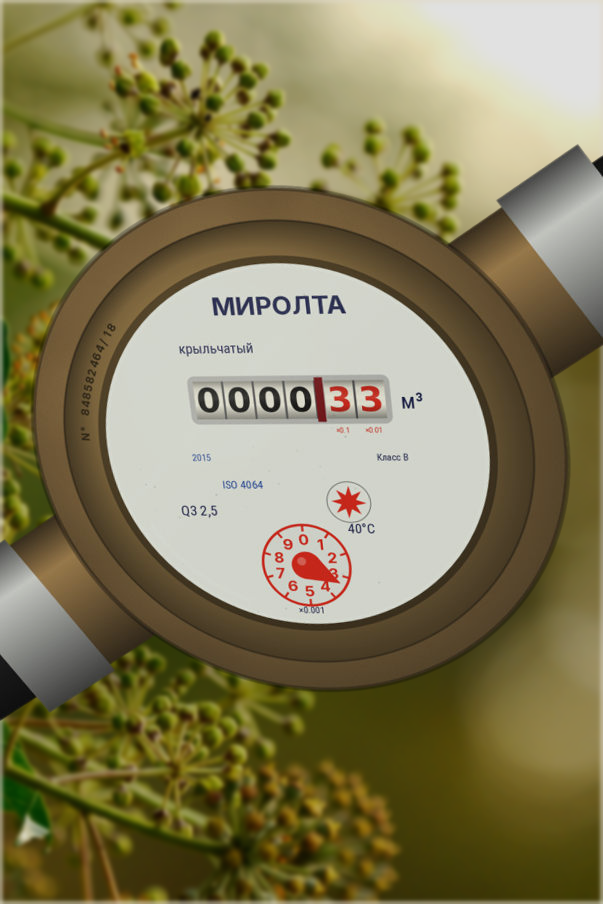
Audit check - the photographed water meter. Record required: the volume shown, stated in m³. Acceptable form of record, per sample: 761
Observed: 0.333
